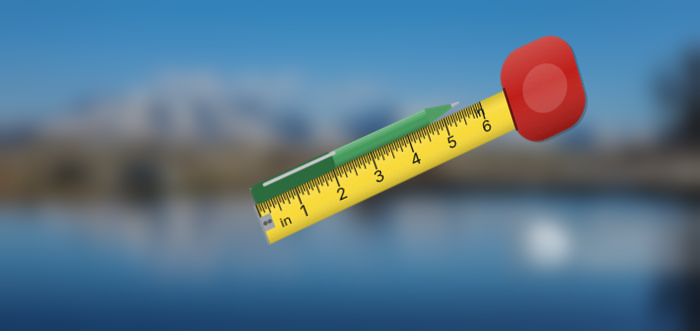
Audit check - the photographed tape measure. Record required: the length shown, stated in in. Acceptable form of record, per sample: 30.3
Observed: 5.5
